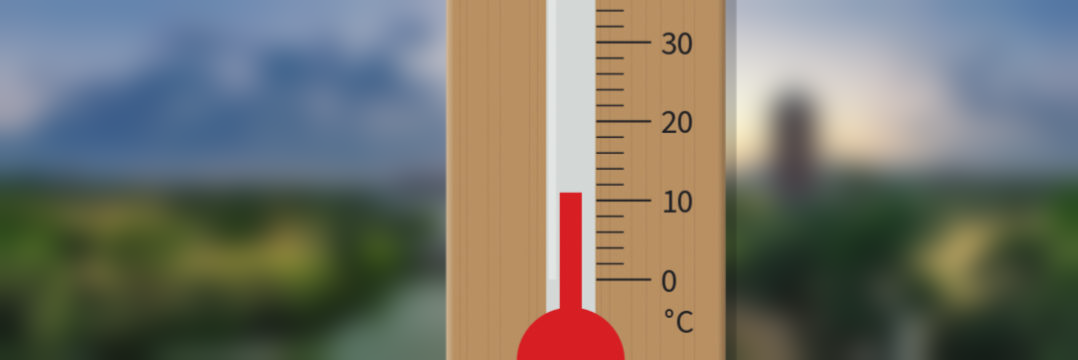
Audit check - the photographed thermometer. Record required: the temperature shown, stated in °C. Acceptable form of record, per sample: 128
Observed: 11
